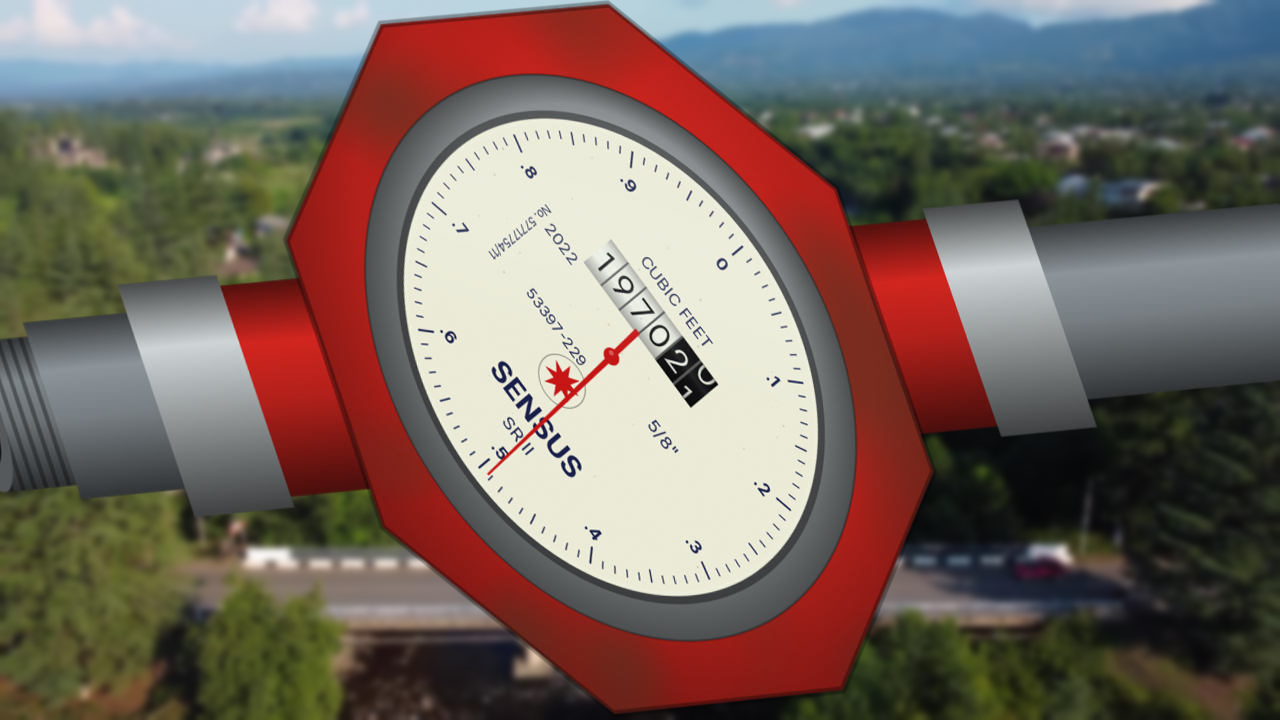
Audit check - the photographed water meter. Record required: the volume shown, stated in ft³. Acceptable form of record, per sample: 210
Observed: 197020.49
